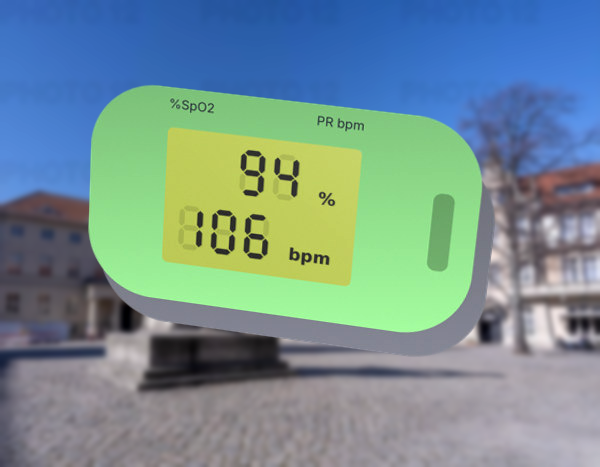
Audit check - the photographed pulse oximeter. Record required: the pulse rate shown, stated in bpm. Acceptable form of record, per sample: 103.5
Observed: 106
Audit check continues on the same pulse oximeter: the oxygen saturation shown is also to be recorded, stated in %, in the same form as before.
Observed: 94
